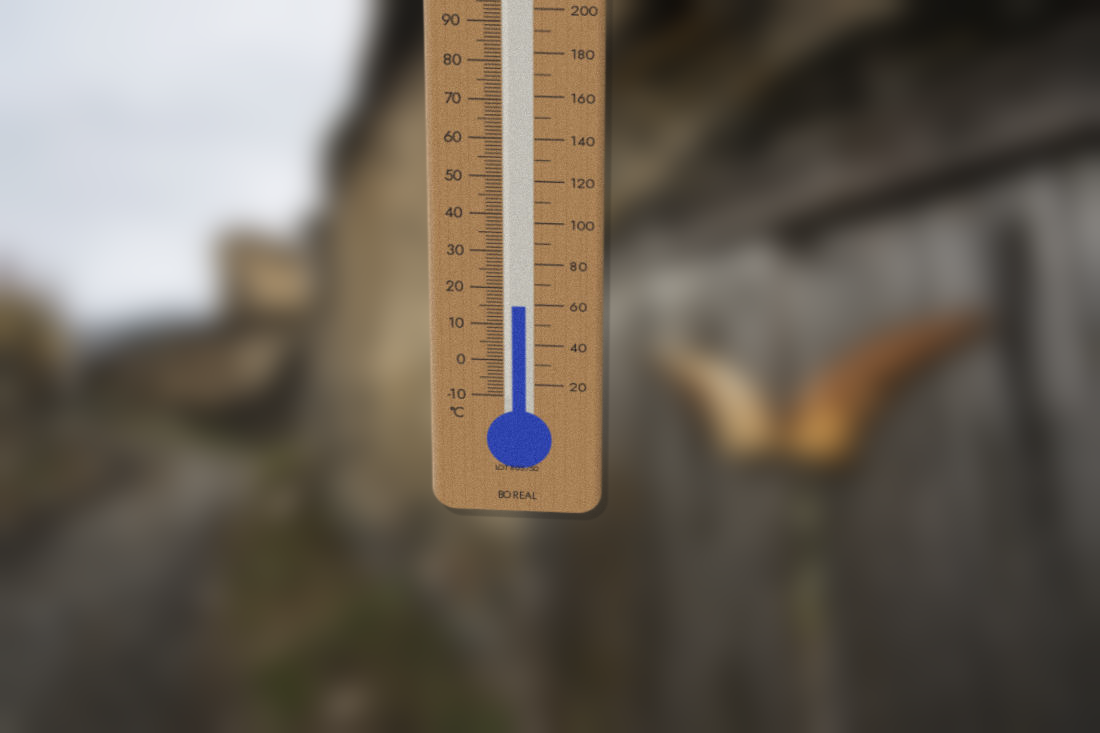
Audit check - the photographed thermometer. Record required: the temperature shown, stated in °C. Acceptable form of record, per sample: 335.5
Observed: 15
